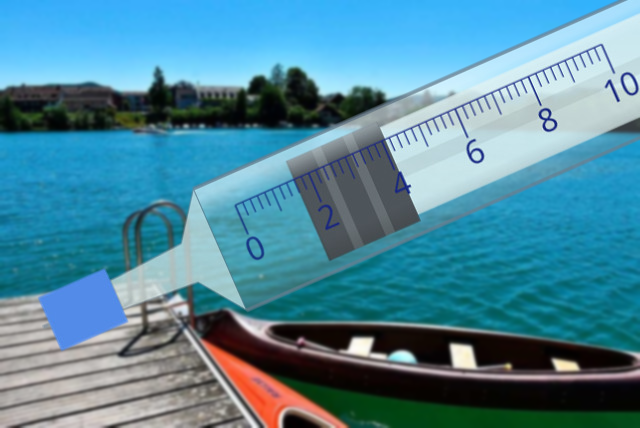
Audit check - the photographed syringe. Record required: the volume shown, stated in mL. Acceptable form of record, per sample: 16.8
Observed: 1.6
